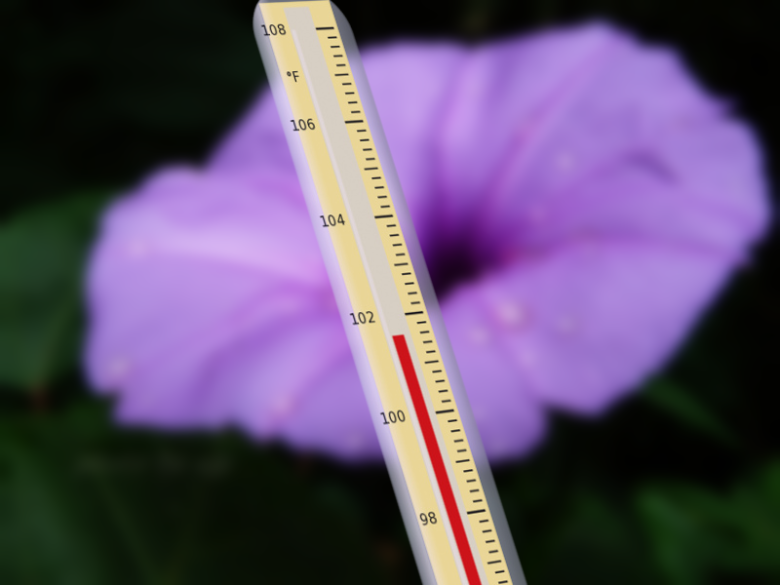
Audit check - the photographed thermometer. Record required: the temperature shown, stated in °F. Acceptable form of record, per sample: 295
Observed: 101.6
